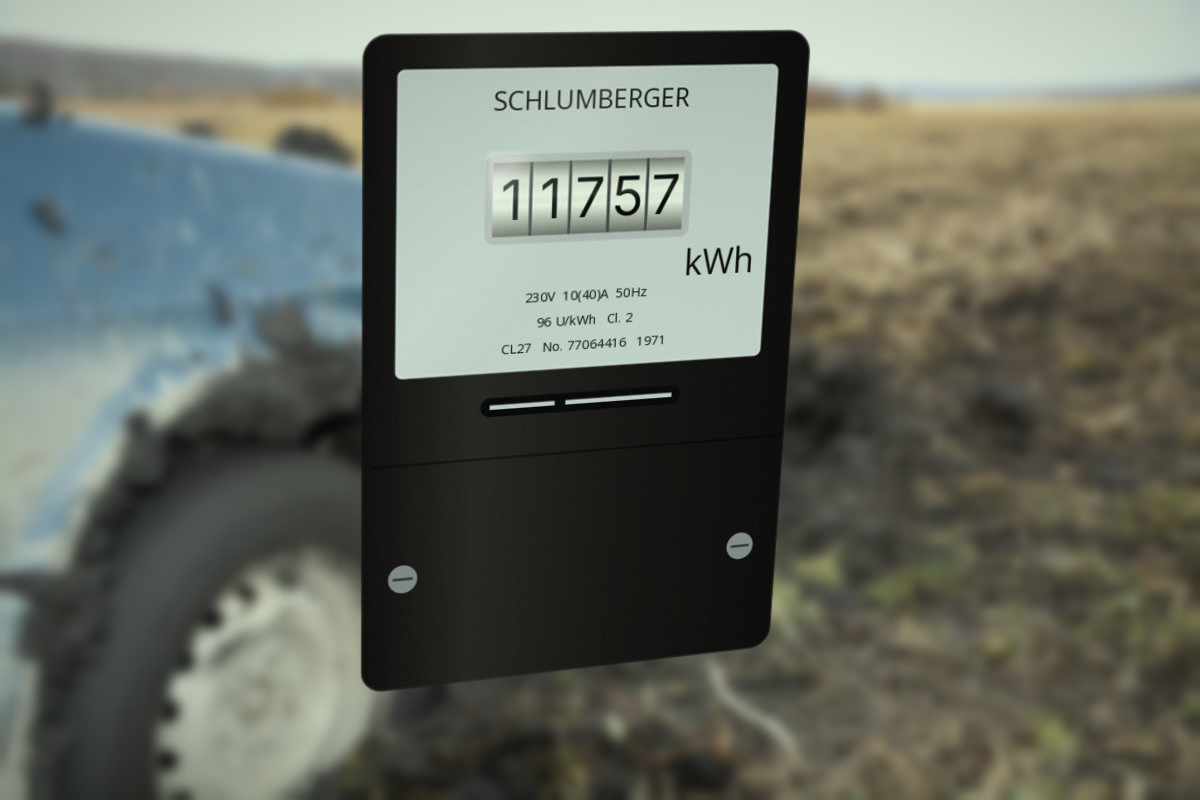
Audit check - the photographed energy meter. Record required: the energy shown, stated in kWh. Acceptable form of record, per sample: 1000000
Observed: 11757
